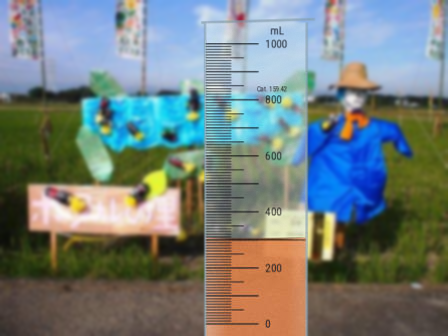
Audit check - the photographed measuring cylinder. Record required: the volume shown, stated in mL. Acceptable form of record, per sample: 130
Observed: 300
